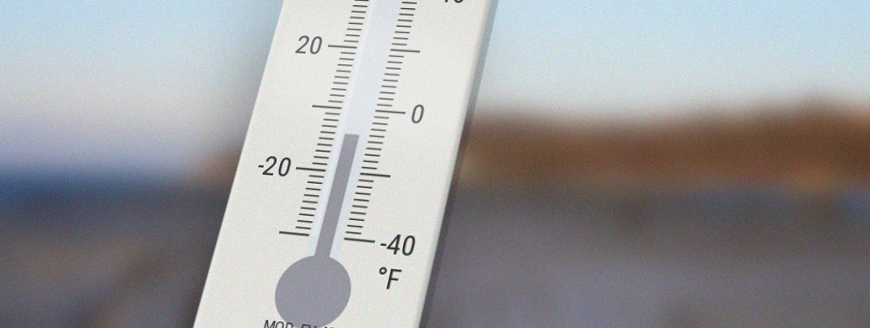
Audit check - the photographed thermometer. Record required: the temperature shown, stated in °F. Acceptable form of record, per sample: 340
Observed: -8
